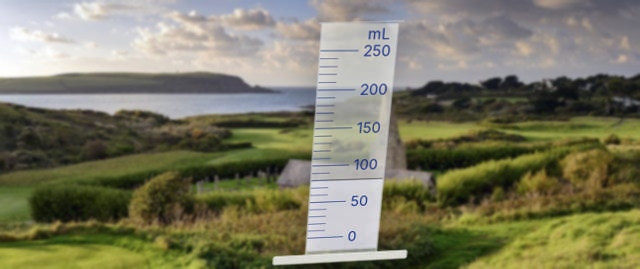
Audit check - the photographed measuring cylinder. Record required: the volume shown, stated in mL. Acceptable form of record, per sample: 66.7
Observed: 80
